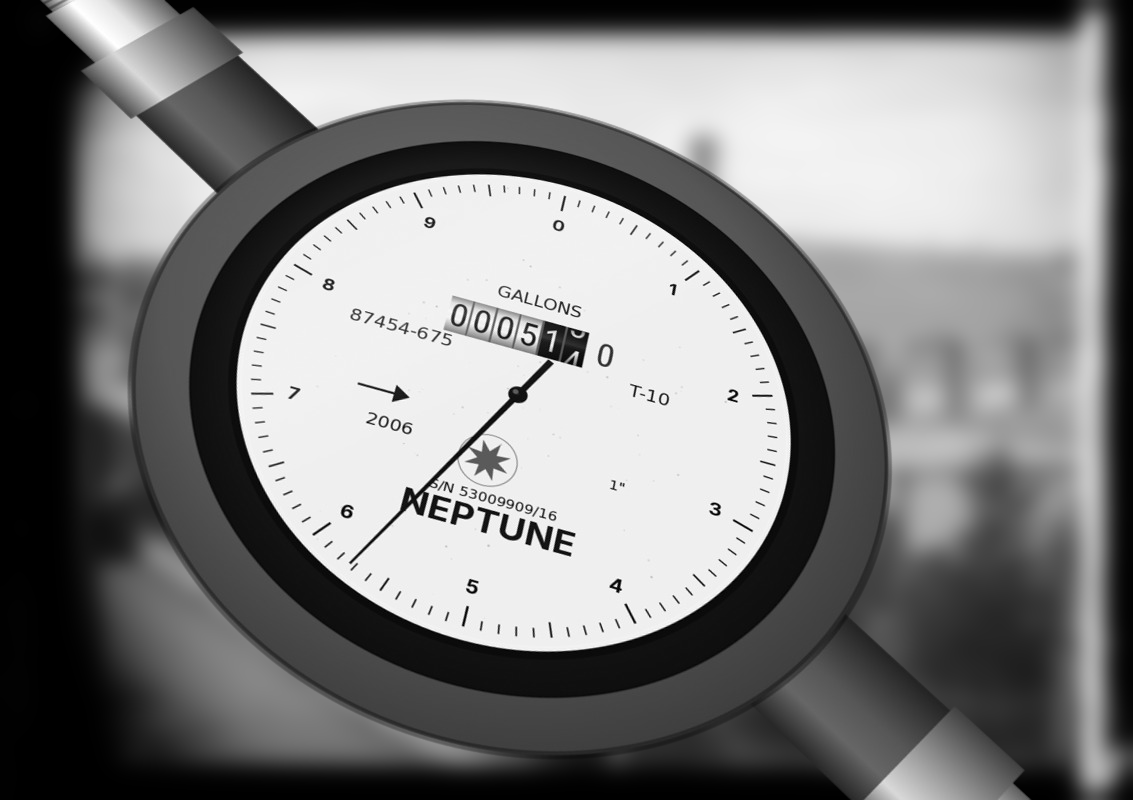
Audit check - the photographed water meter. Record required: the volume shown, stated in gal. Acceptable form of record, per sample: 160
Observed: 5135.7
